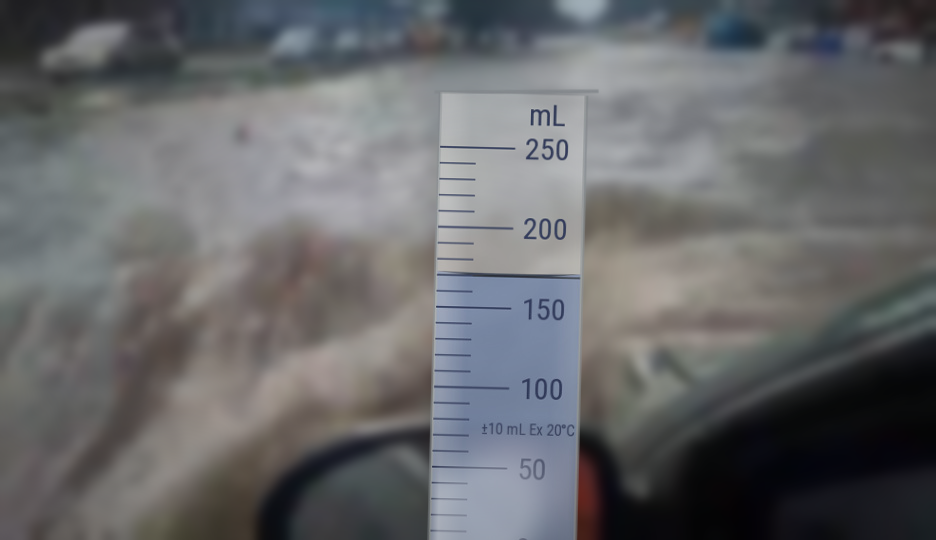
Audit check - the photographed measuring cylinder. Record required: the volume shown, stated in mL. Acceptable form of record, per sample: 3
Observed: 170
